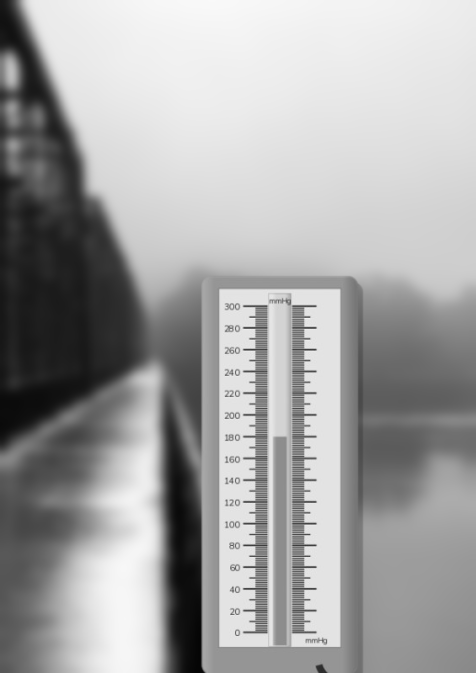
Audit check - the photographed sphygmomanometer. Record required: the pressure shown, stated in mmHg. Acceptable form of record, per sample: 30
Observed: 180
